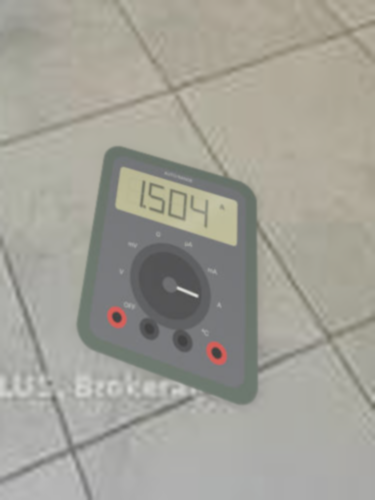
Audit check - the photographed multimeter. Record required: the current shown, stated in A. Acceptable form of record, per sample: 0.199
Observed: 1.504
